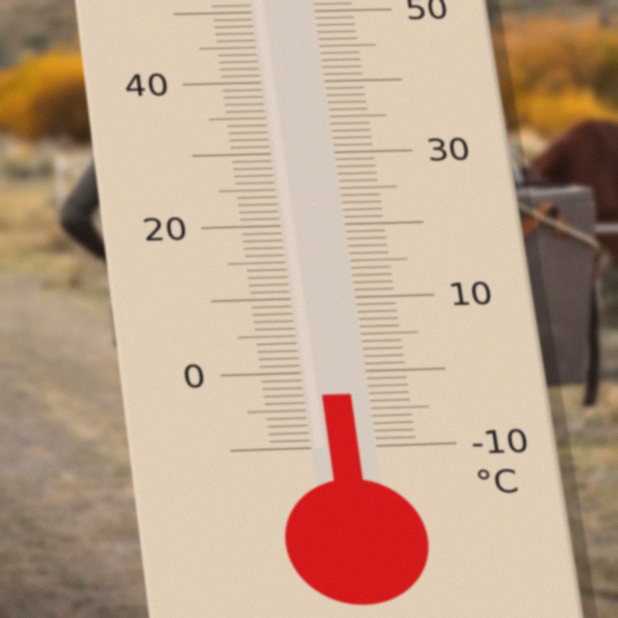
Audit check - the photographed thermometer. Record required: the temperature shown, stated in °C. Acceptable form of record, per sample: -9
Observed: -3
